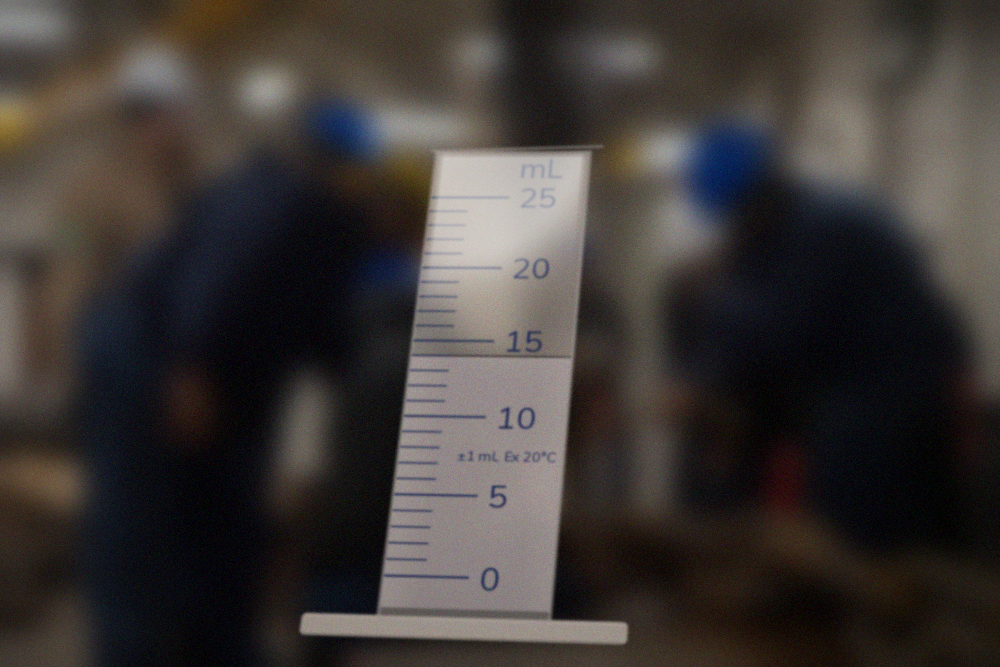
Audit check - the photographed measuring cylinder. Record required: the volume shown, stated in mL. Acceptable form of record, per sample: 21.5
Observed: 14
